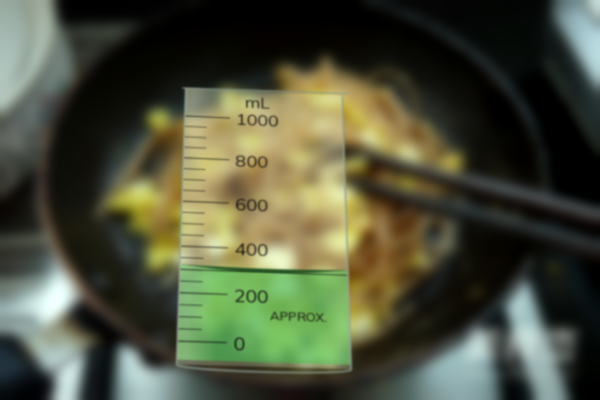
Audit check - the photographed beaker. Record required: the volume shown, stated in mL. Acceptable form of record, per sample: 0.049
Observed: 300
